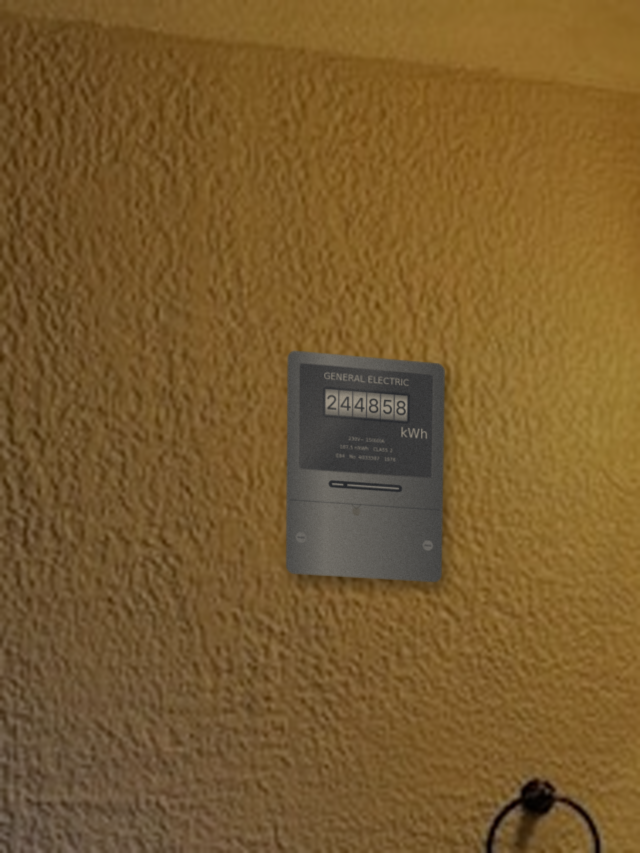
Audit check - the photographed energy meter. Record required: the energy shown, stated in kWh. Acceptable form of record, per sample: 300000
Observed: 244858
